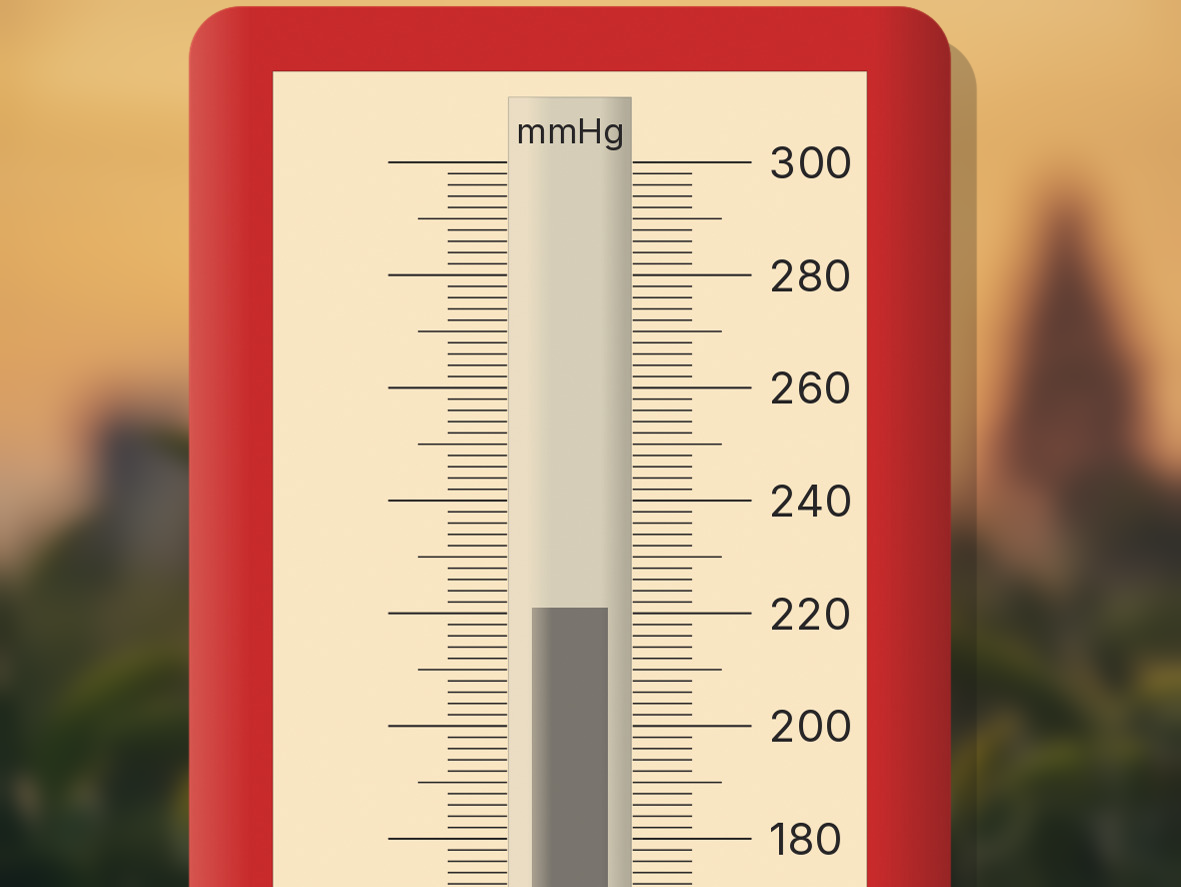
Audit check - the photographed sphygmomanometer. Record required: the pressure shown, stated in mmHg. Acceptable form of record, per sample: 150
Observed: 221
